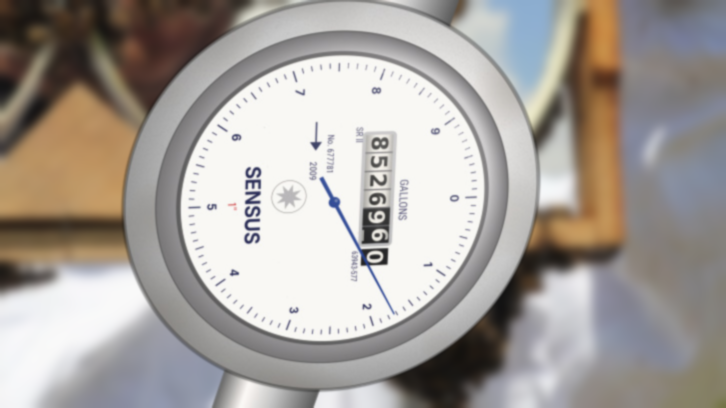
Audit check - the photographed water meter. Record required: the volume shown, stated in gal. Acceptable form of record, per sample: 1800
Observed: 8526961.7
